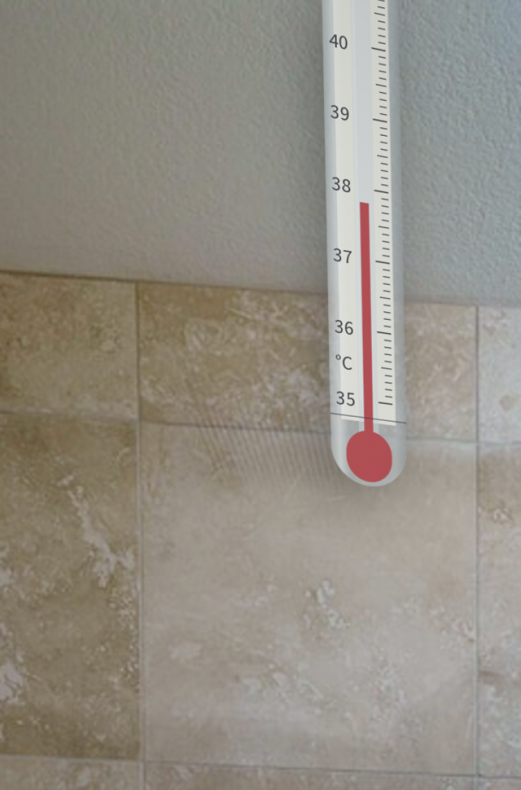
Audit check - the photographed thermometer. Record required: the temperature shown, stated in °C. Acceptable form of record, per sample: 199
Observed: 37.8
